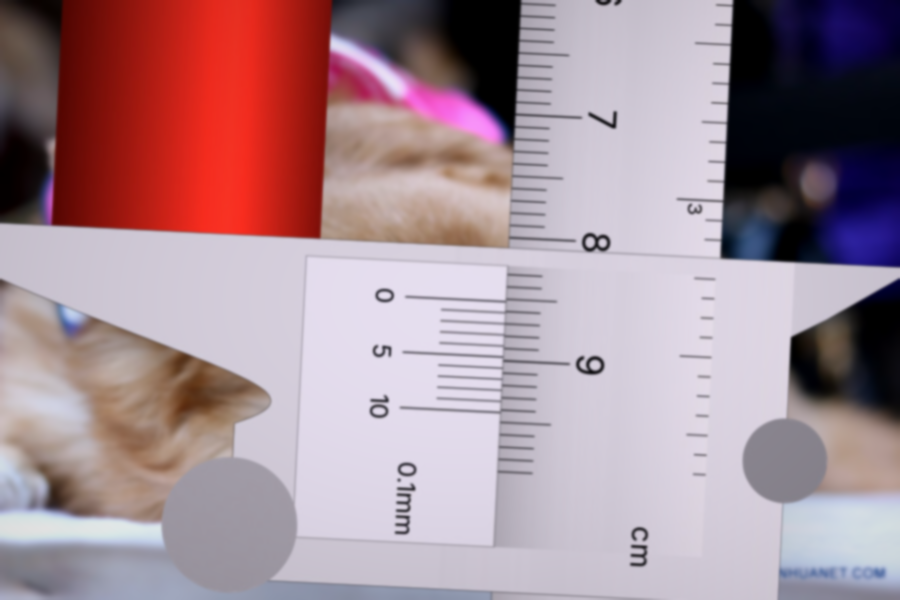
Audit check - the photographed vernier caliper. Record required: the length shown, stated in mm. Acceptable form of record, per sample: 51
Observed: 85.2
